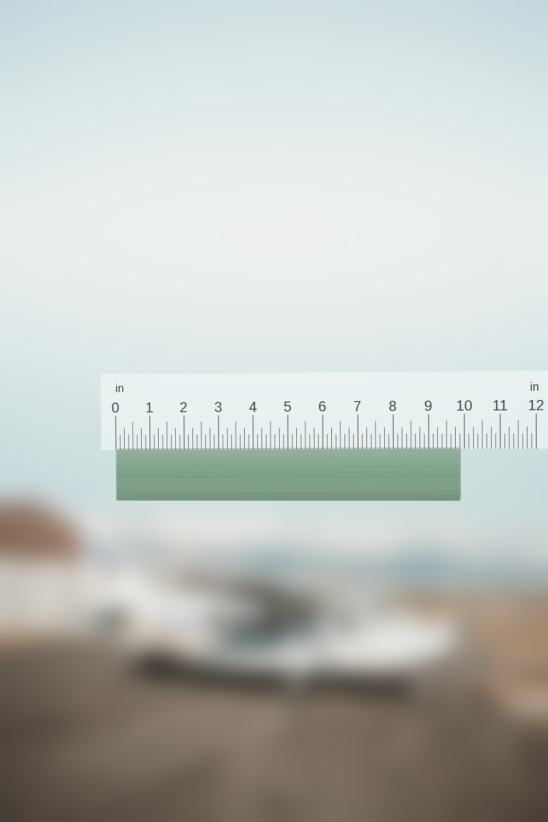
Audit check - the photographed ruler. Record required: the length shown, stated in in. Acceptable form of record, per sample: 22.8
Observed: 9.875
